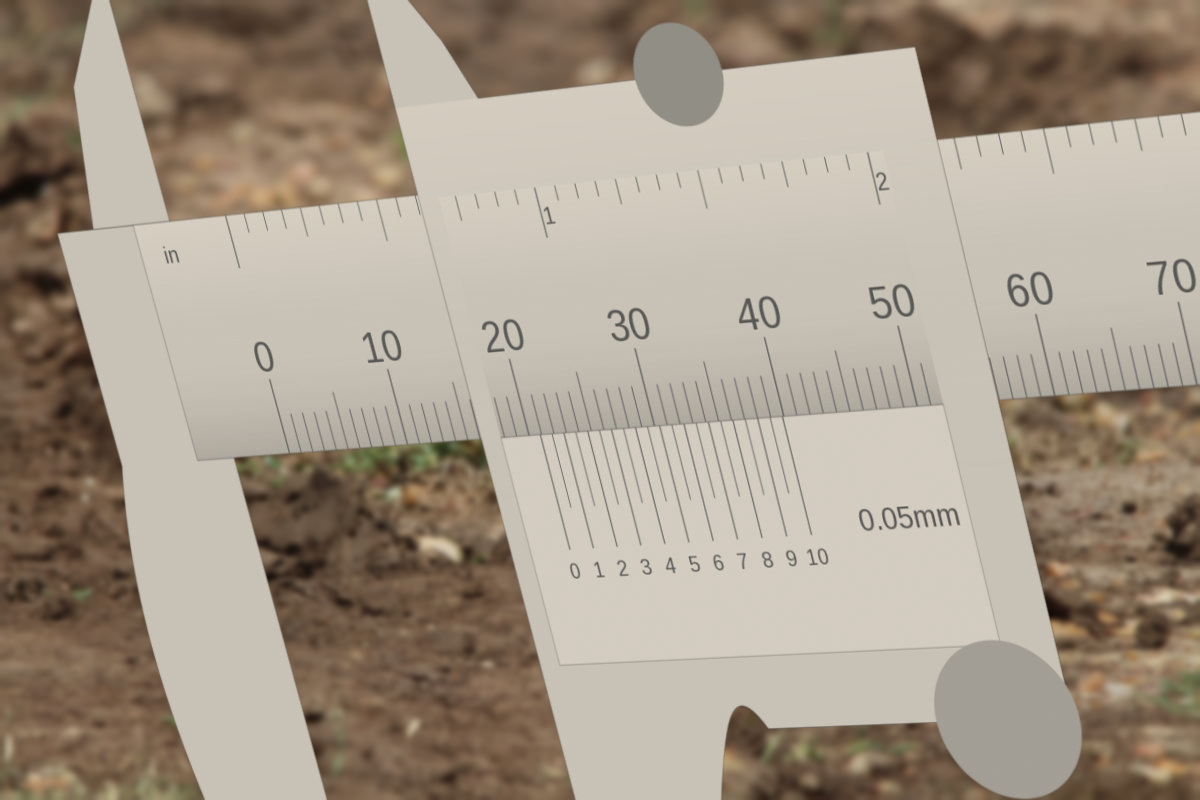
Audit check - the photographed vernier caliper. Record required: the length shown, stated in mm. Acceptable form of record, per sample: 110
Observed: 20.9
